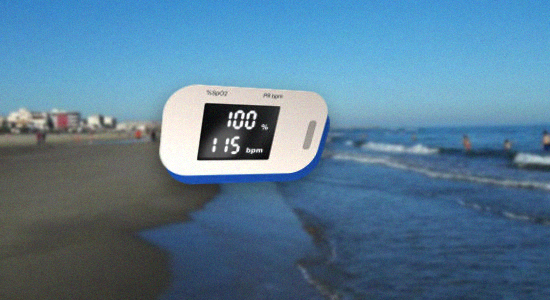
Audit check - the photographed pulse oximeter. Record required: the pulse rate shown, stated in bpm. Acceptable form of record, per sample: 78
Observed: 115
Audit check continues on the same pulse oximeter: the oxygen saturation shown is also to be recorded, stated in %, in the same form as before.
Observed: 100
